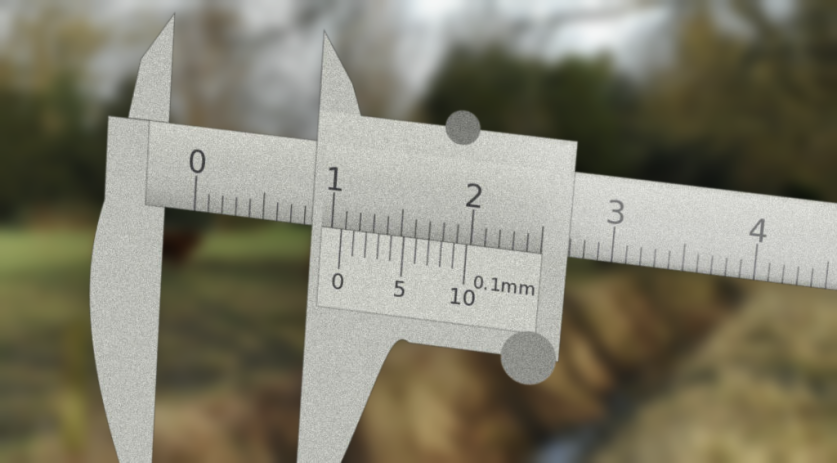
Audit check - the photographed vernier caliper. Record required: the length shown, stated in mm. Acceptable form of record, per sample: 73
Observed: 10.7
